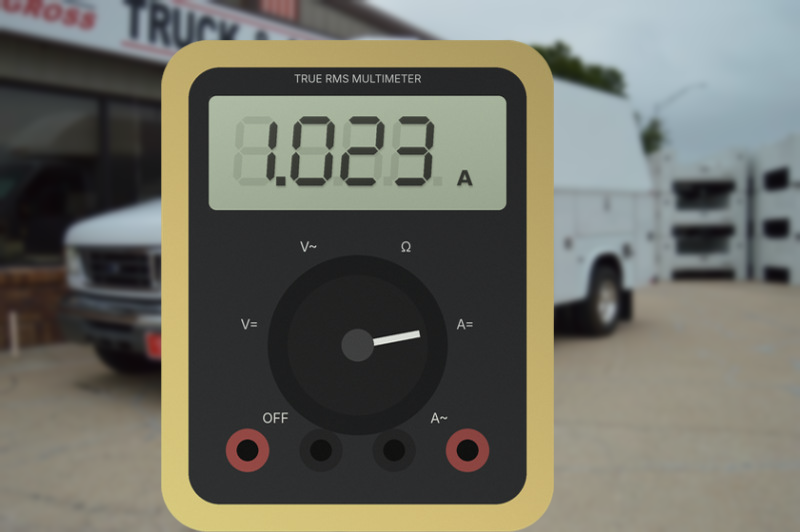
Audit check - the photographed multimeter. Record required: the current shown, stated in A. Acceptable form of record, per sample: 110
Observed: 1.023
